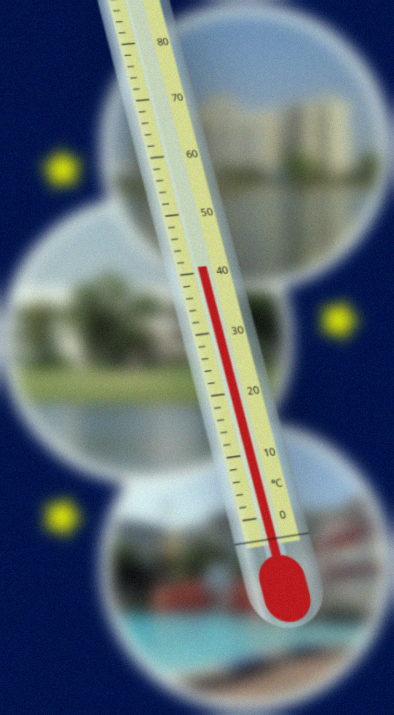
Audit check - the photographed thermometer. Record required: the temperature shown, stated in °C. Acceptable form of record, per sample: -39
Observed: 41
